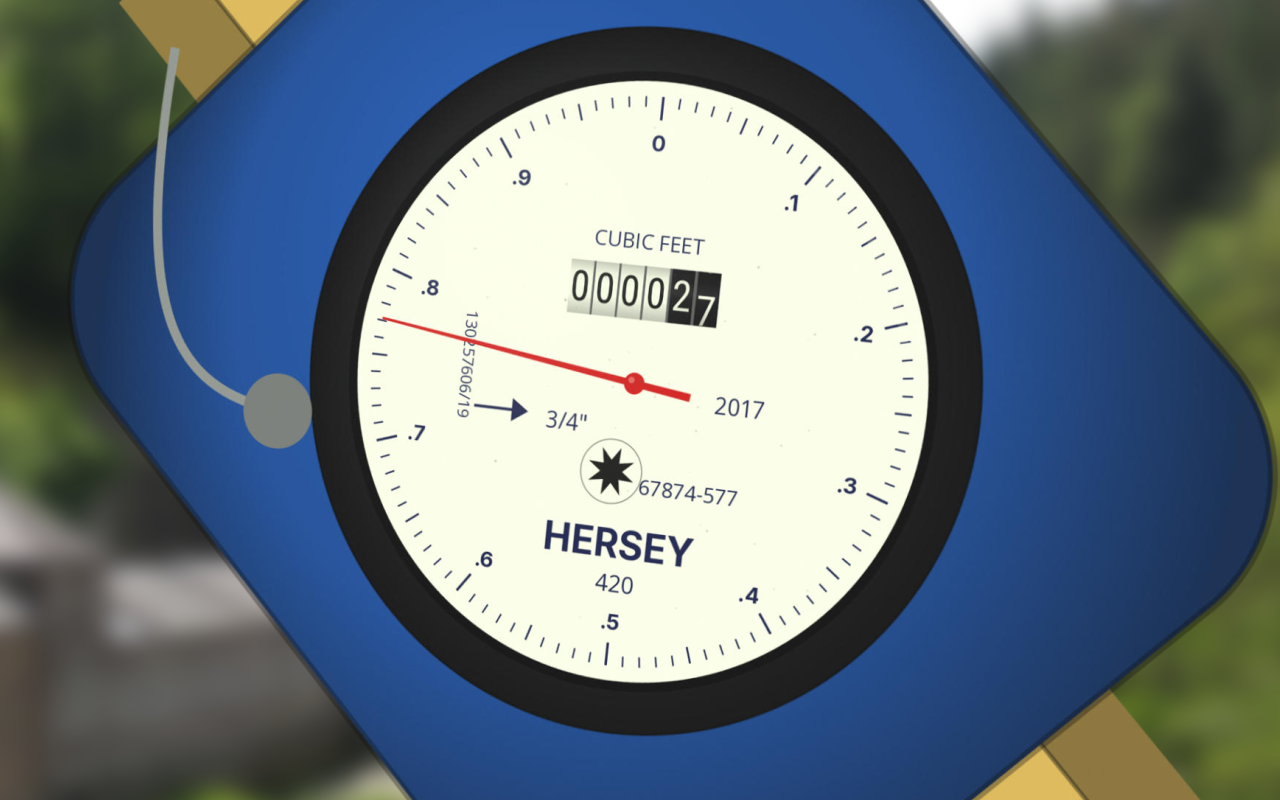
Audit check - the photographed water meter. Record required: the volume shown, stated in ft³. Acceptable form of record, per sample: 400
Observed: 26.77
